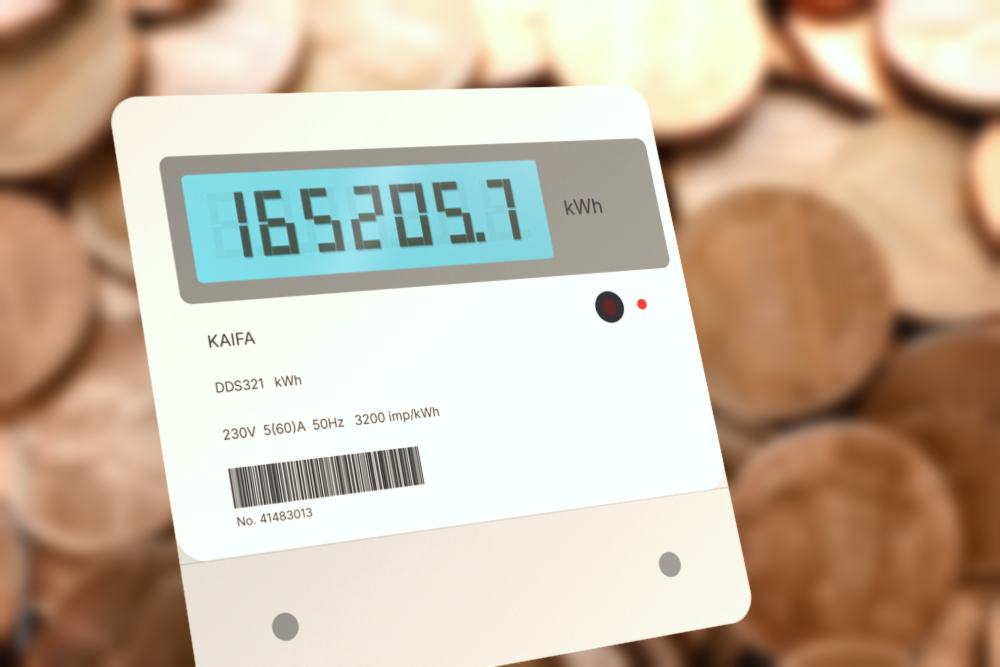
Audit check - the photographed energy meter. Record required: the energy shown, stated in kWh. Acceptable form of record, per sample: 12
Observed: 165205.7
